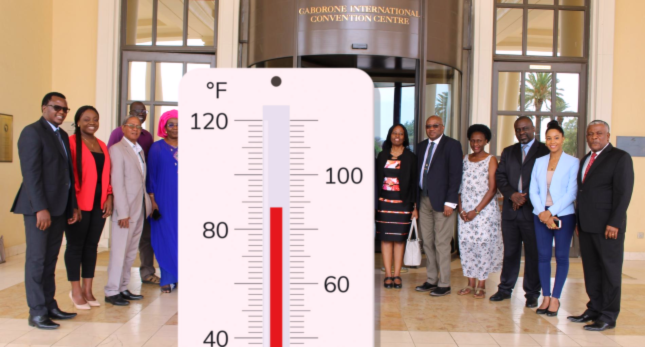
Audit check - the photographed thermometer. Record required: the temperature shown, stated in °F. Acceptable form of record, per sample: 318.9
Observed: 88
